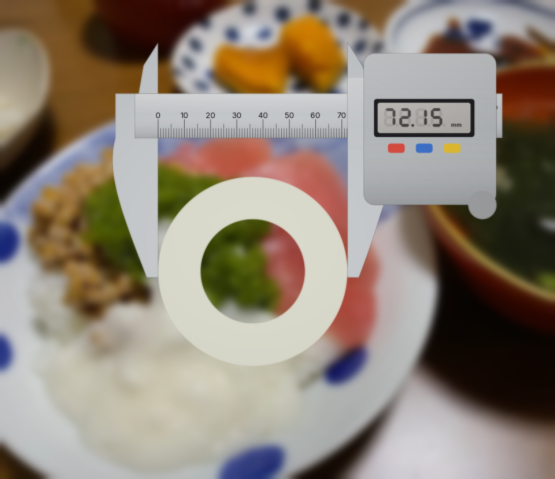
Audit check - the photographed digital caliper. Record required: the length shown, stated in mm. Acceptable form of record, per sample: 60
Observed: 72.15
